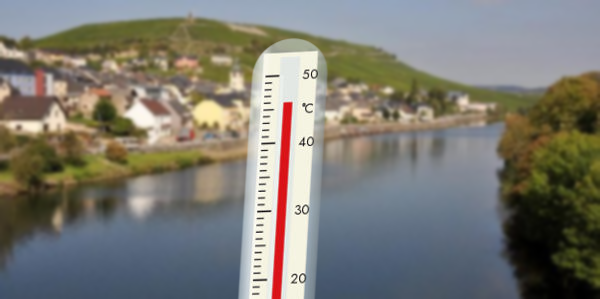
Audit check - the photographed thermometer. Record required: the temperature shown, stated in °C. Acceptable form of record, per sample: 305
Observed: 46
